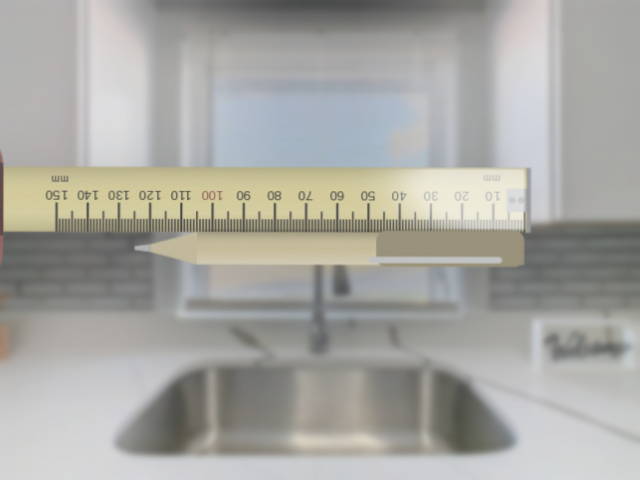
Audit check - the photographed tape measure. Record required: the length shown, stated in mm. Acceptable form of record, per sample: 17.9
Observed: 125
